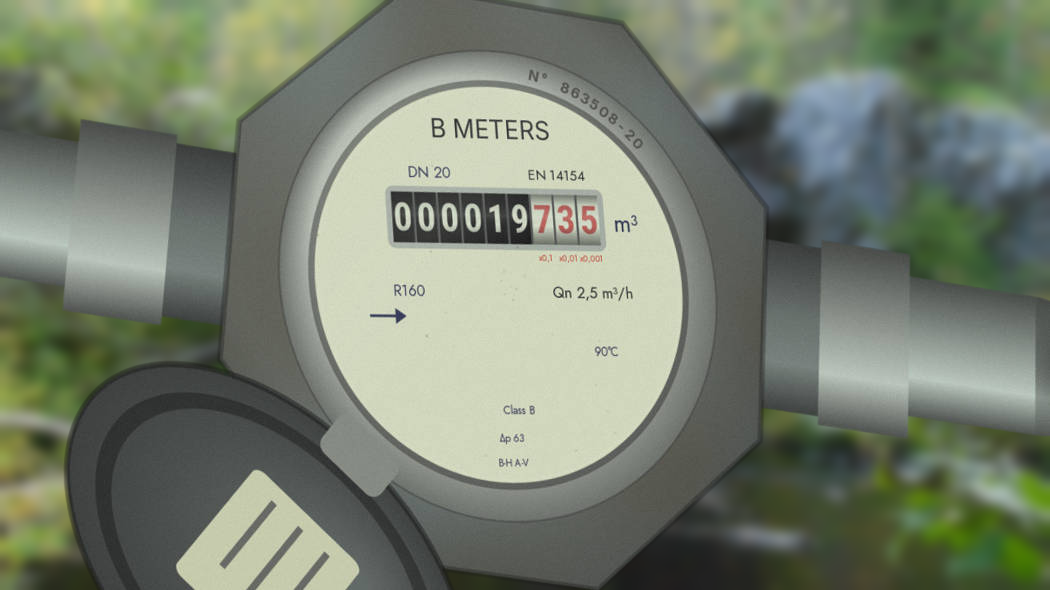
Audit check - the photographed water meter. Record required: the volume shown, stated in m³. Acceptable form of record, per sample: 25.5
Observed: 19.735
